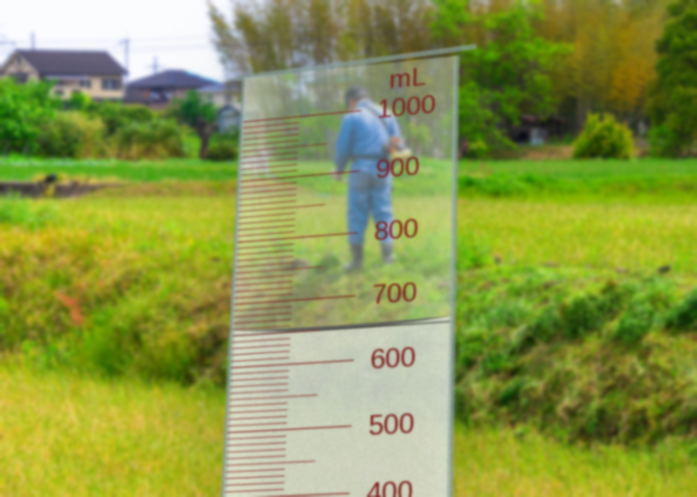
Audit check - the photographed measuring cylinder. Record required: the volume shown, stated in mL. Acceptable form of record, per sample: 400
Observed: 650
